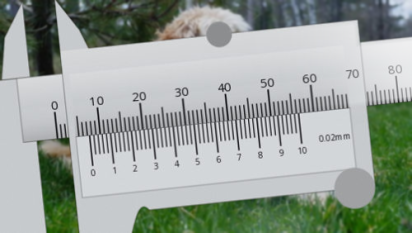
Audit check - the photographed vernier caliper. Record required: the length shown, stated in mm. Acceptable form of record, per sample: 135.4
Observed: 7.5
